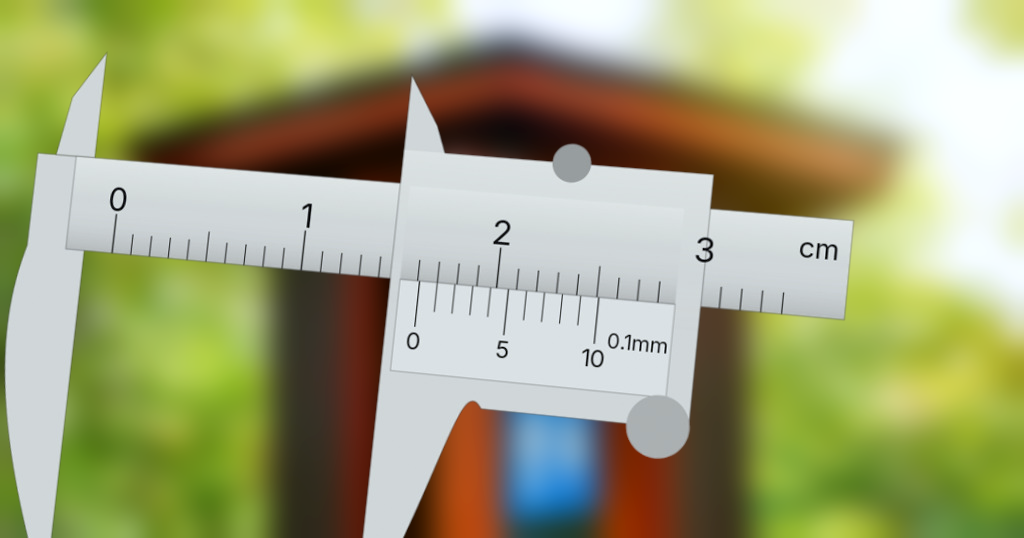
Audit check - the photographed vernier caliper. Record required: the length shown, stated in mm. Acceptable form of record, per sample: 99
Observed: 16.1
